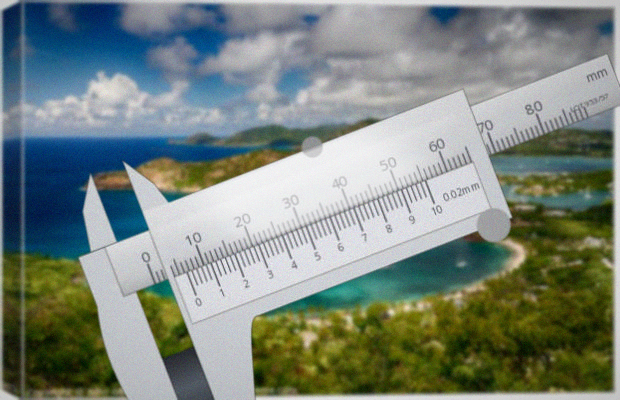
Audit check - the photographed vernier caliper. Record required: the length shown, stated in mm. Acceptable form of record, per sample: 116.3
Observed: 6.5
